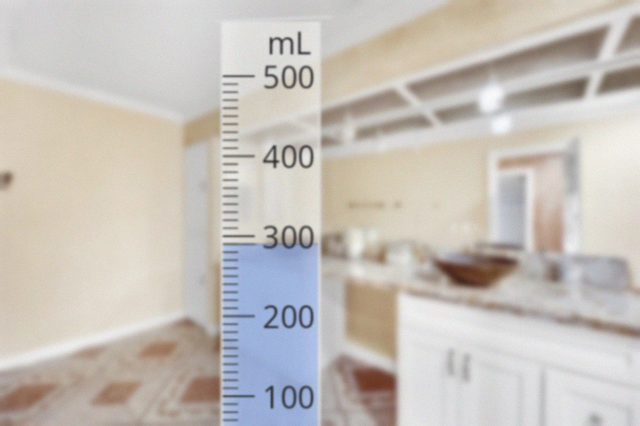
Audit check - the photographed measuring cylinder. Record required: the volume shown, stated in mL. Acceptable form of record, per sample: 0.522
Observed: 290
